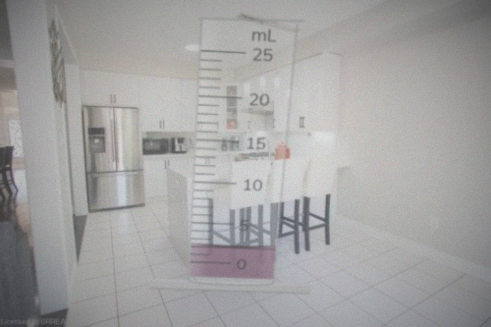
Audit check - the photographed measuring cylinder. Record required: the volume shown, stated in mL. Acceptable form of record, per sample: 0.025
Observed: 2
